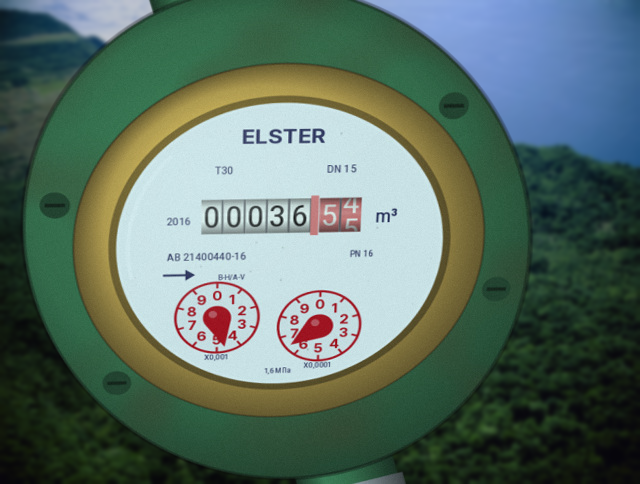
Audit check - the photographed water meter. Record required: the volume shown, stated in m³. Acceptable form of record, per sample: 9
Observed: 36.5446
